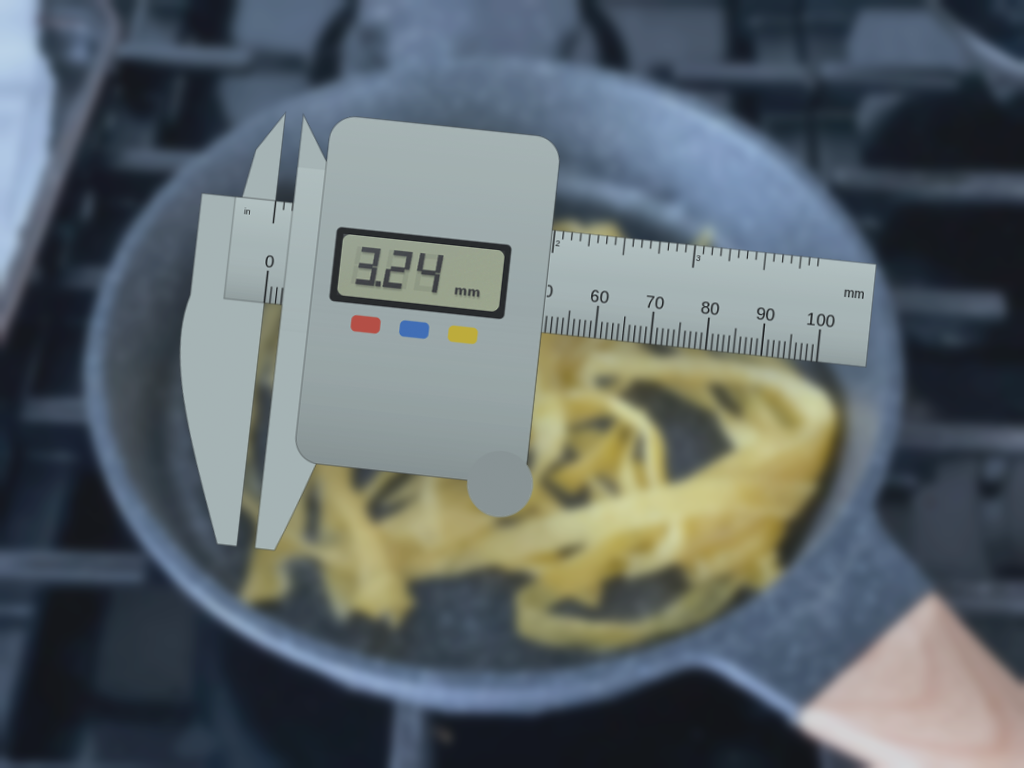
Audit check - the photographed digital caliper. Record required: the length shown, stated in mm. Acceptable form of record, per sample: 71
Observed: 3.24
